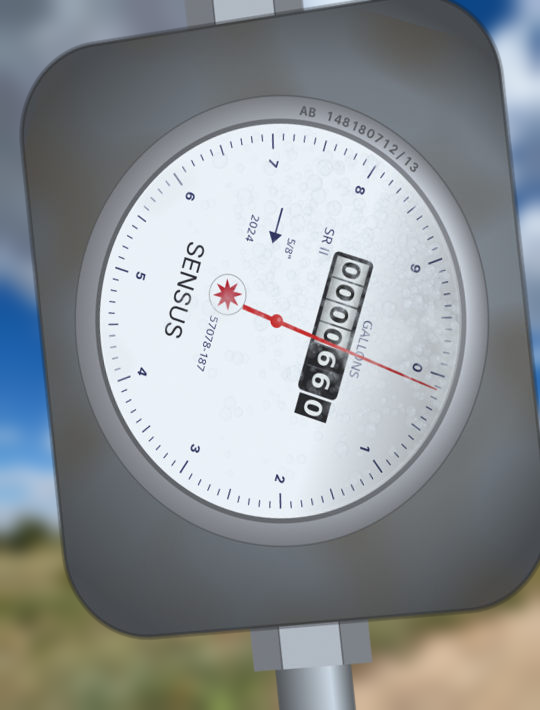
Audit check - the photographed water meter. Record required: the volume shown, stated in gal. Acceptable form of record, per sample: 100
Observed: 660.1
